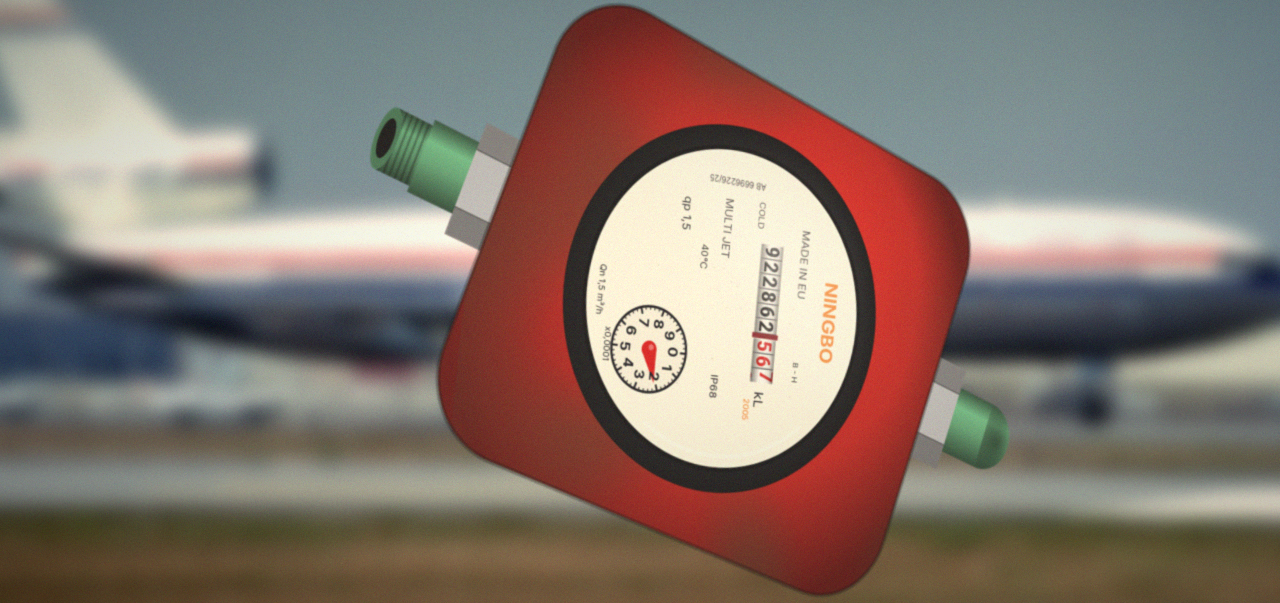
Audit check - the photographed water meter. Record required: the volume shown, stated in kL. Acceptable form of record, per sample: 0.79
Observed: 922862.5672
